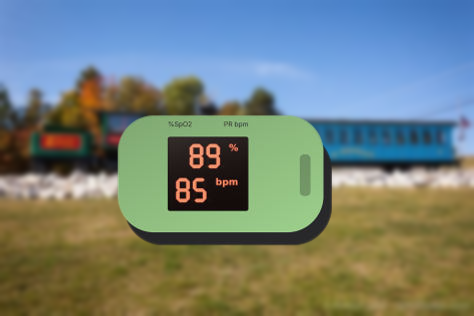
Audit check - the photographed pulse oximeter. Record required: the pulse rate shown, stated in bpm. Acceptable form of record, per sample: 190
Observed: 85
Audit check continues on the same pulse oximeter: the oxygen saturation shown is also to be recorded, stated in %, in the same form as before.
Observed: 89
